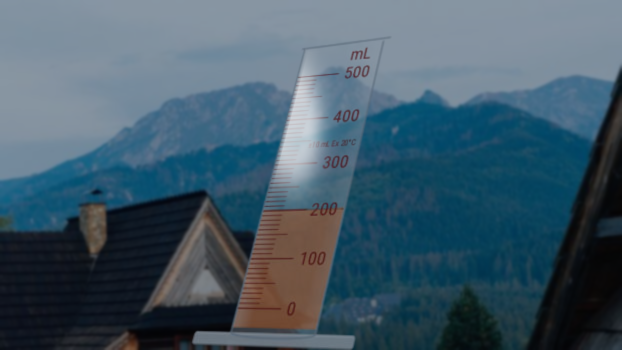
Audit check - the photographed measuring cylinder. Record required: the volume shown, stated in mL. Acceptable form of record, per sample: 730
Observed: 200
